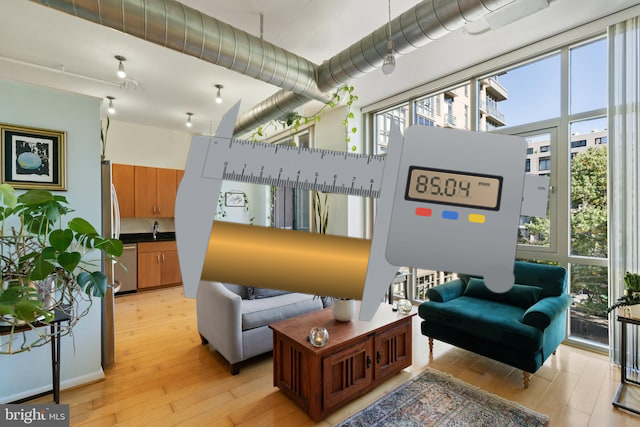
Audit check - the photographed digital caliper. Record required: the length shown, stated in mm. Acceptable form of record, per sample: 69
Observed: 85.04
